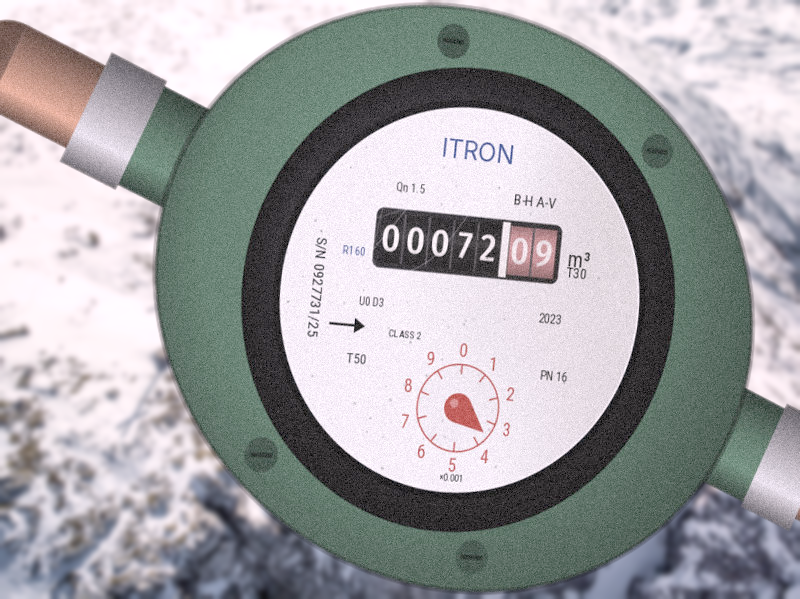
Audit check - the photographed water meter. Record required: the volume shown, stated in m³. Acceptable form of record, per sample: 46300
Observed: 72.093
